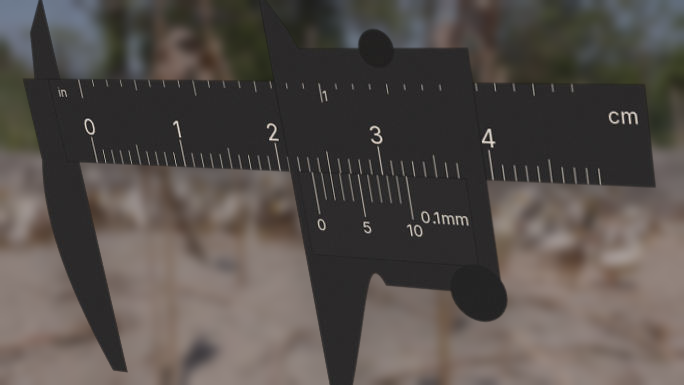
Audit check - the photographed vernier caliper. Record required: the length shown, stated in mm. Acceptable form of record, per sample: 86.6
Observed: 23.2
